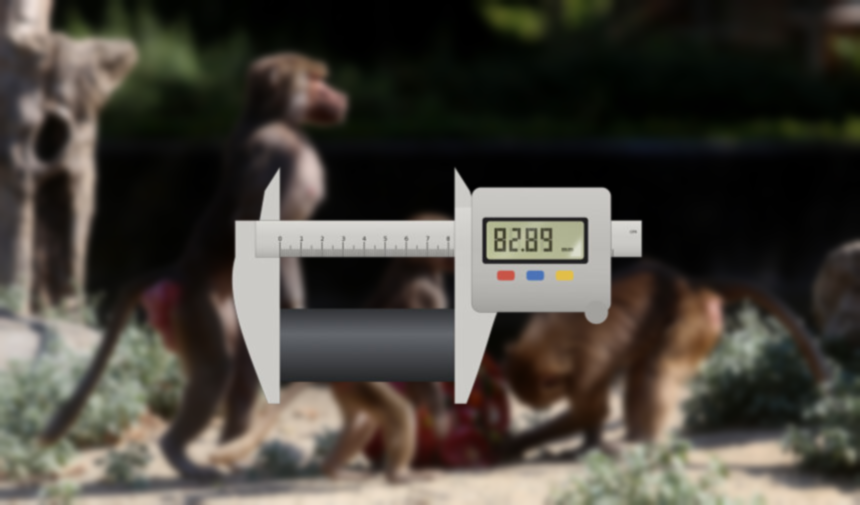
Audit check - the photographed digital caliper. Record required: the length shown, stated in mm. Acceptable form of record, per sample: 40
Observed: 82.89
